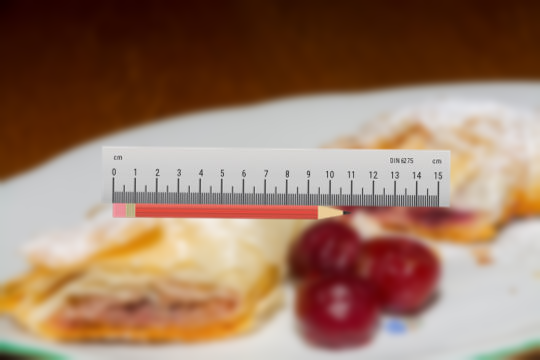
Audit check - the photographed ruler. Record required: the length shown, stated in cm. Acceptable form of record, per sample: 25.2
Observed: 11
